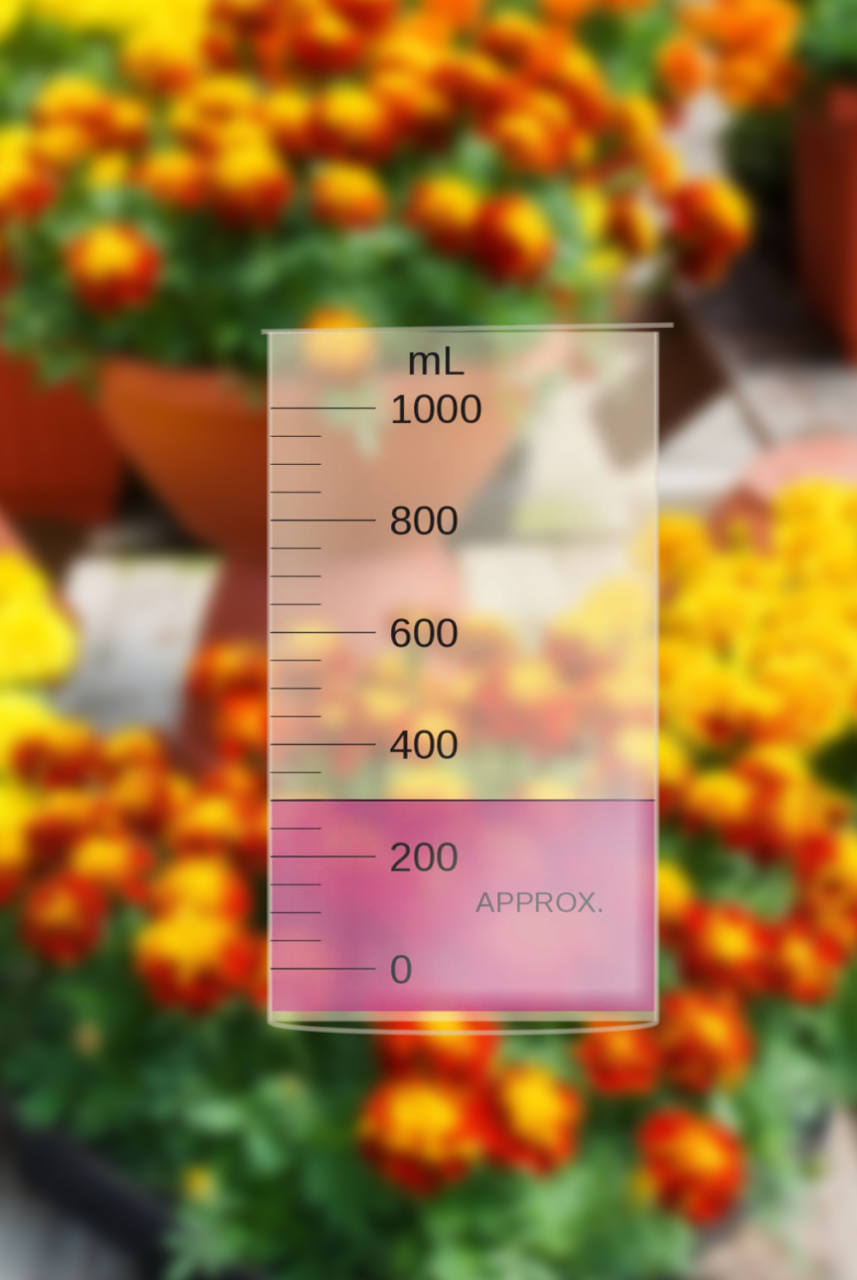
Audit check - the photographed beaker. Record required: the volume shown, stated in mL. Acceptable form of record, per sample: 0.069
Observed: 300
